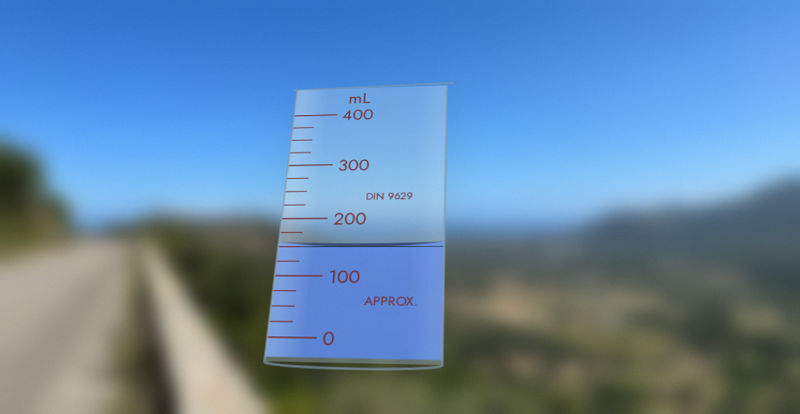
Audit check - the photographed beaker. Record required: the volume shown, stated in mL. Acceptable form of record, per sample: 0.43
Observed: 150
